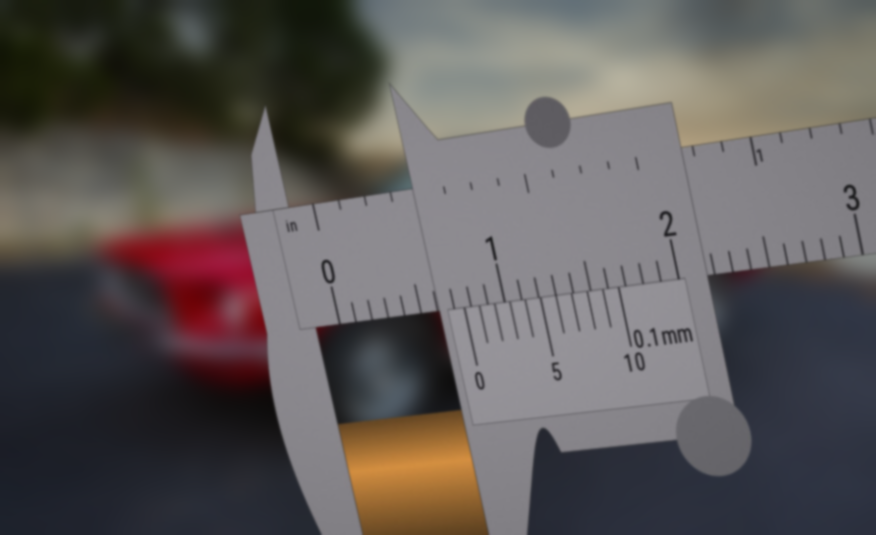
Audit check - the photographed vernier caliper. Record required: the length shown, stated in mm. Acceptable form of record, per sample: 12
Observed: 7.6
